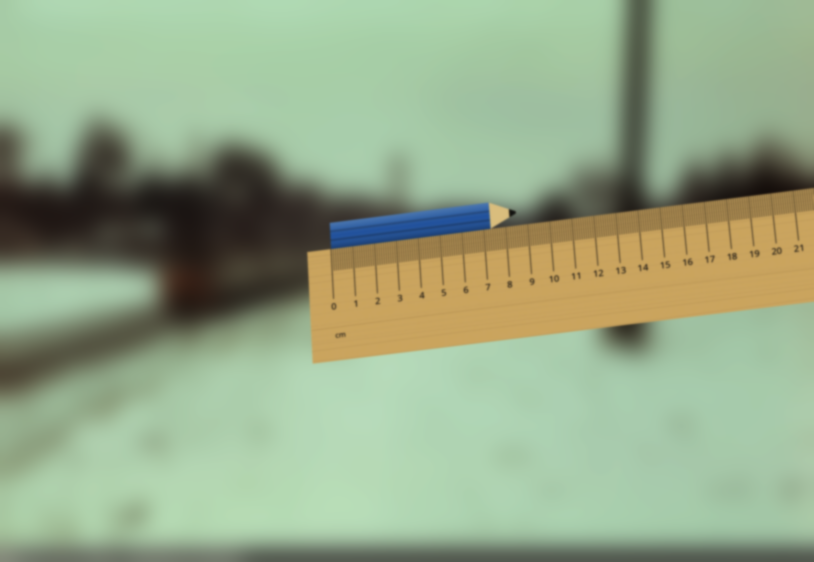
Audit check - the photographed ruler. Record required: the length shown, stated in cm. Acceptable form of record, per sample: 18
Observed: 8.5
